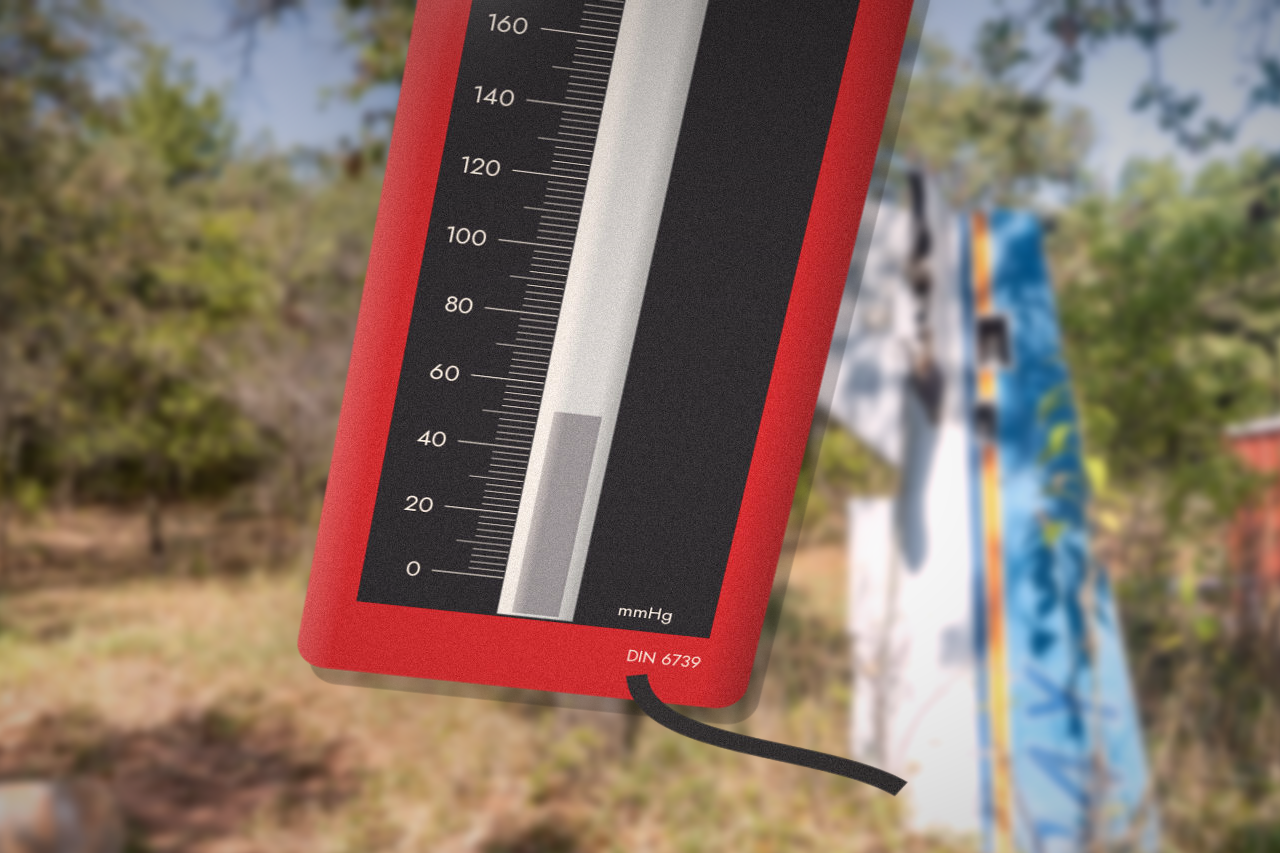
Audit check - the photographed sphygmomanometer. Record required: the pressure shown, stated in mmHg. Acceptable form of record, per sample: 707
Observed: 52
